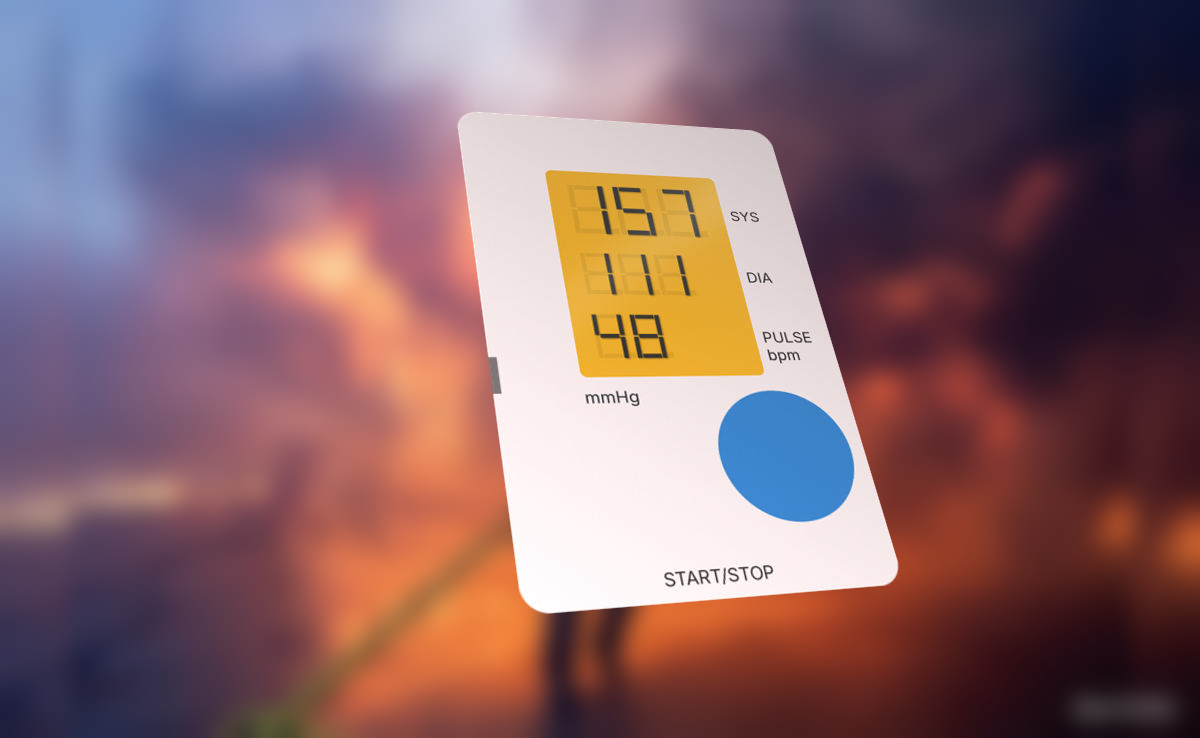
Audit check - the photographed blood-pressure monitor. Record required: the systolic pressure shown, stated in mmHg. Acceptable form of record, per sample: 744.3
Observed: 157
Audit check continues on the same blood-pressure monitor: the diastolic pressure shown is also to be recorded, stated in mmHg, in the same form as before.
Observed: 111
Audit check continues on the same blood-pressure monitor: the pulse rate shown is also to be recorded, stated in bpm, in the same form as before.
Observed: 48
